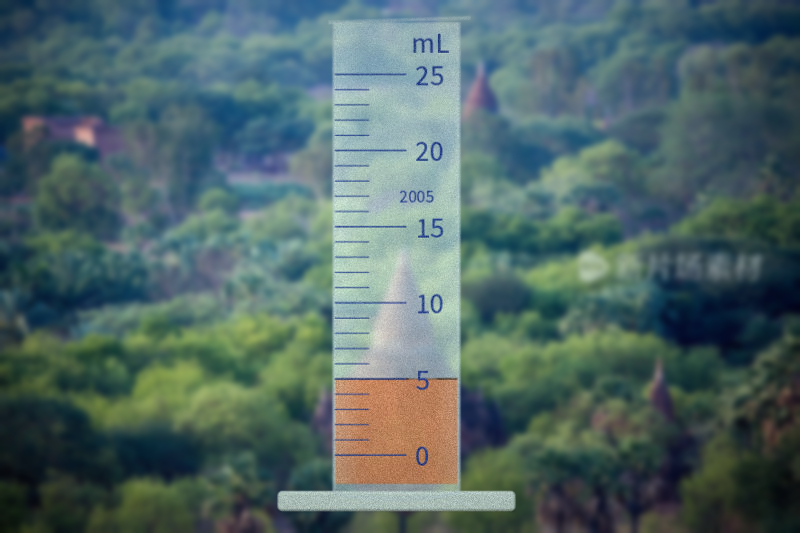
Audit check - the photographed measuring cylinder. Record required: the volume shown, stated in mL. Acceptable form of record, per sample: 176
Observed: 5
